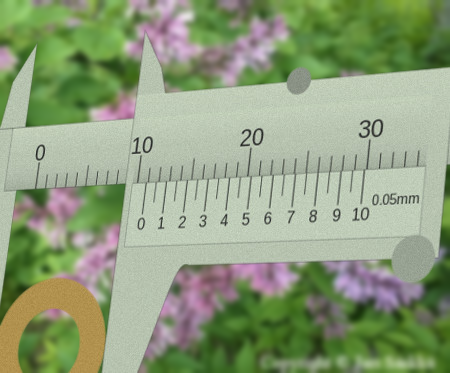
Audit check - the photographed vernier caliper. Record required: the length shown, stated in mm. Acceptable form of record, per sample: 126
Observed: 10.8
